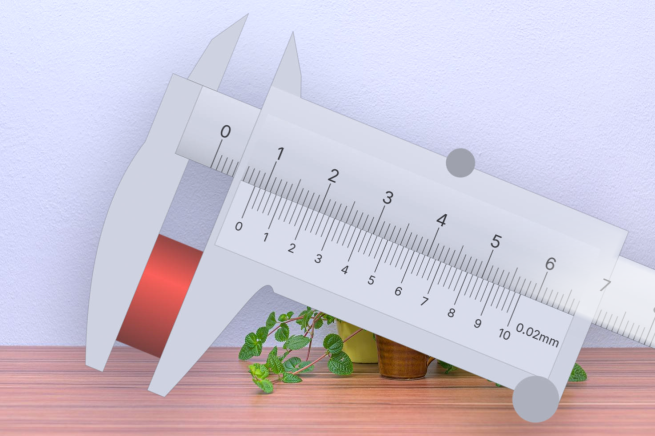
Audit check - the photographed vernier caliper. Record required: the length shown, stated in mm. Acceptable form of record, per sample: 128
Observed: 8.2
